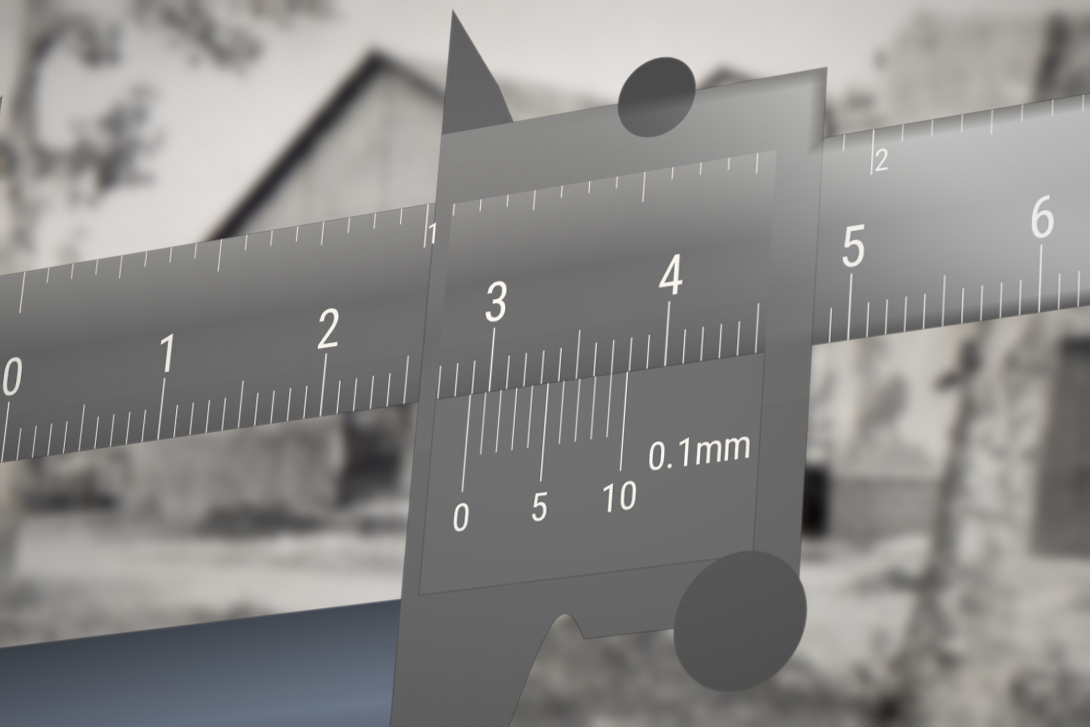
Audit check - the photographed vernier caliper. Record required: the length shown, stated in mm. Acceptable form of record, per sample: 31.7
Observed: 28.9
